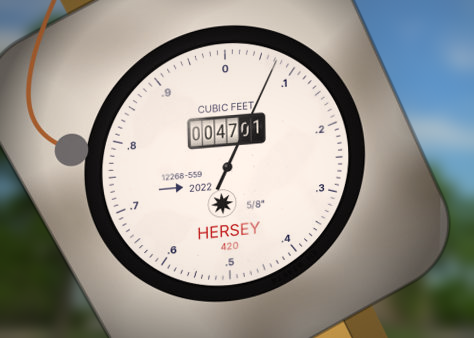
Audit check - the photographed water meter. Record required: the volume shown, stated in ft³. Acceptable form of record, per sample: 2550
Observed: 4701.07
